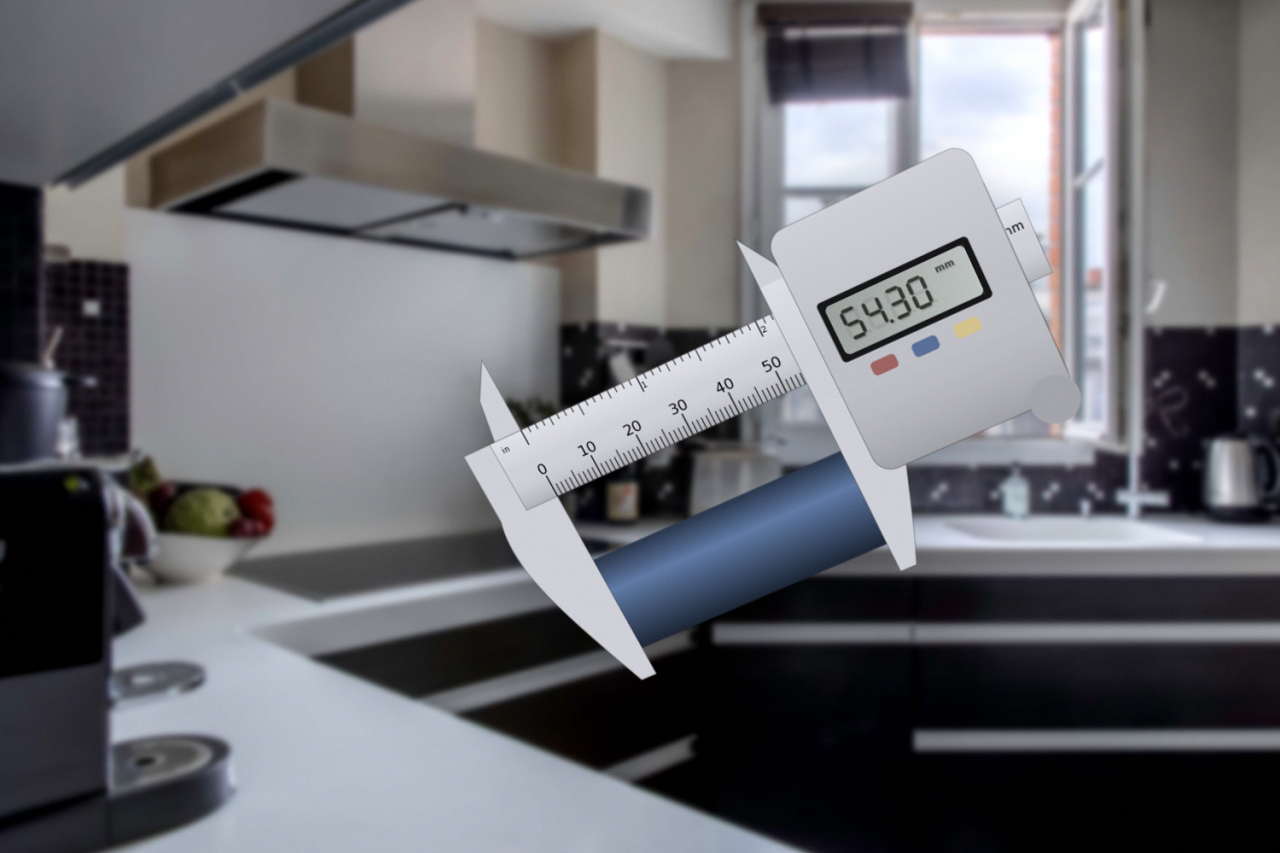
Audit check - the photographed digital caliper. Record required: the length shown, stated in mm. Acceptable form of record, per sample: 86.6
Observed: 54.30
